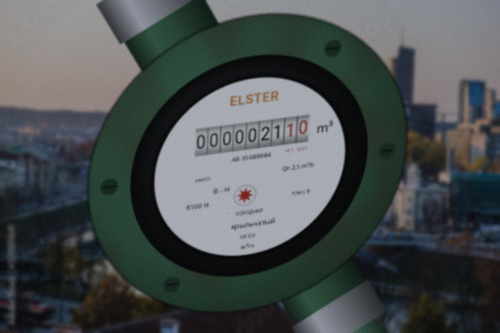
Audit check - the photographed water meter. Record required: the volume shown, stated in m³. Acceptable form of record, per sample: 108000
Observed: 21.10
